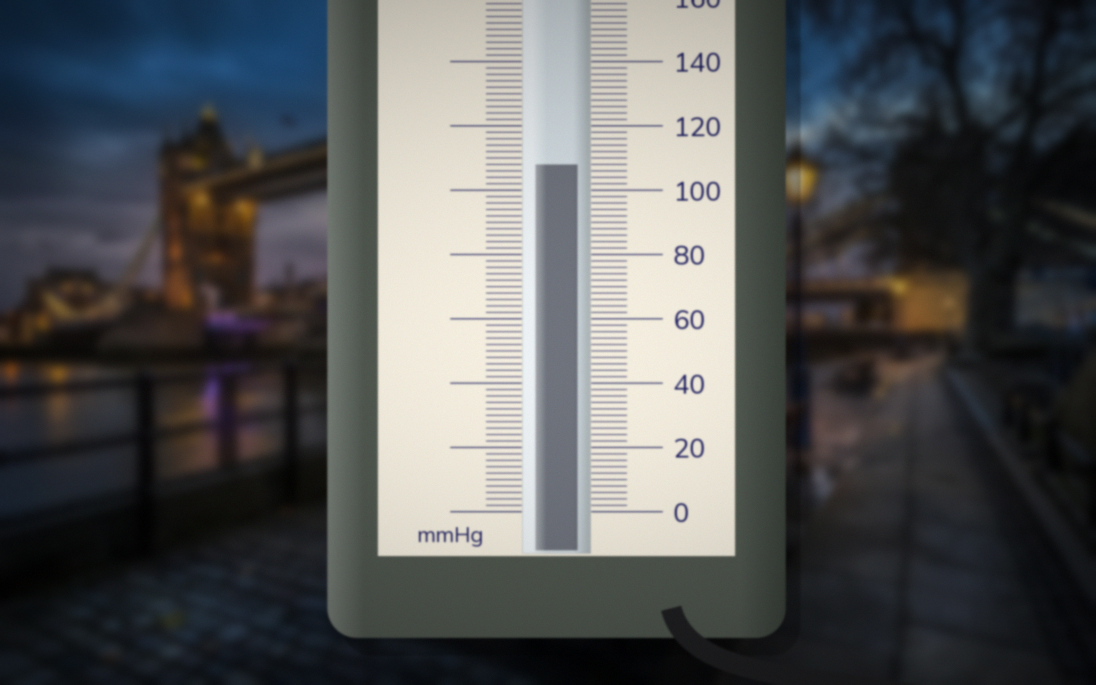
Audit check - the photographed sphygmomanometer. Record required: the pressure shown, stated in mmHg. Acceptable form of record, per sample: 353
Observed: 108
